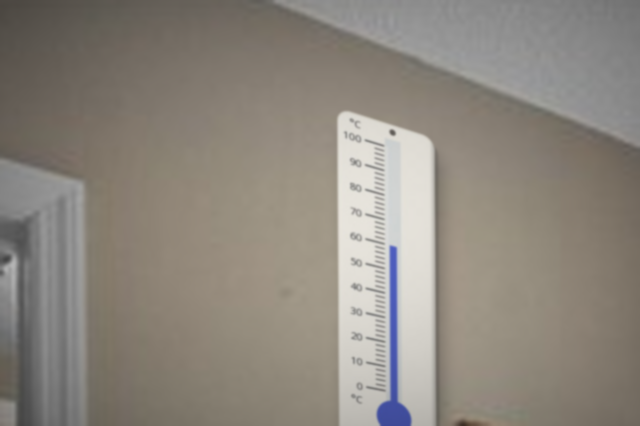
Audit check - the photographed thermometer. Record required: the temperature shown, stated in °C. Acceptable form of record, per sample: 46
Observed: 60
